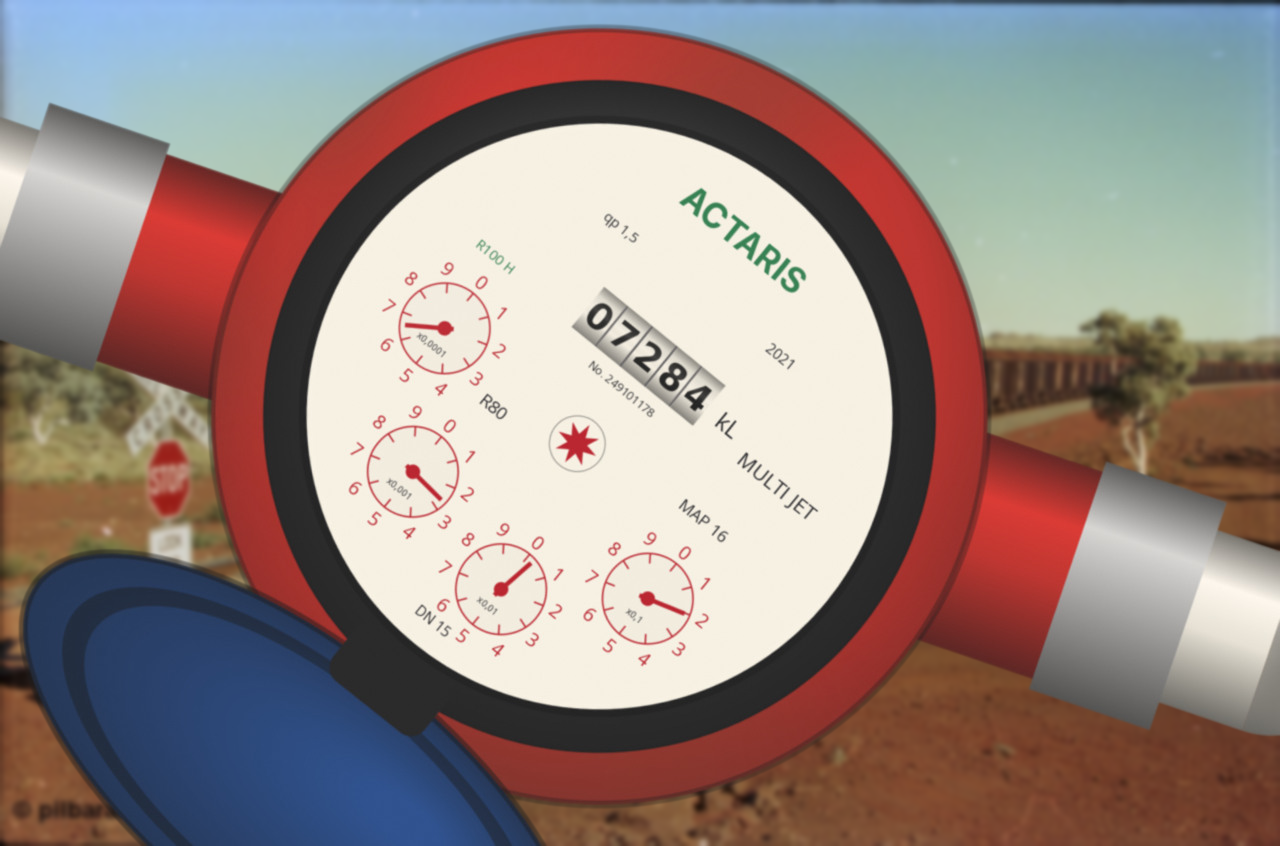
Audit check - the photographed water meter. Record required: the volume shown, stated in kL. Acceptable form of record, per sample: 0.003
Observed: 7284.2026
